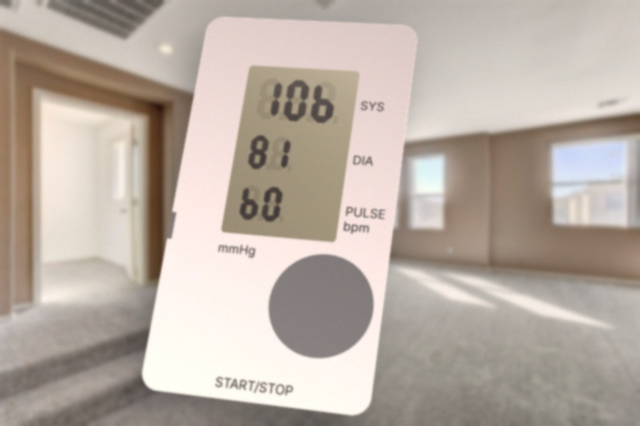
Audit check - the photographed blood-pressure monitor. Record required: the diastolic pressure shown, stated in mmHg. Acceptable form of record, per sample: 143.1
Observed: 81
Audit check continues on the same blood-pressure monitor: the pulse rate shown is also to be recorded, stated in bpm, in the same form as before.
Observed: 60
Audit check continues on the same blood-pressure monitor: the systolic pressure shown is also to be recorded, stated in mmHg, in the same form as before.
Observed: 106
